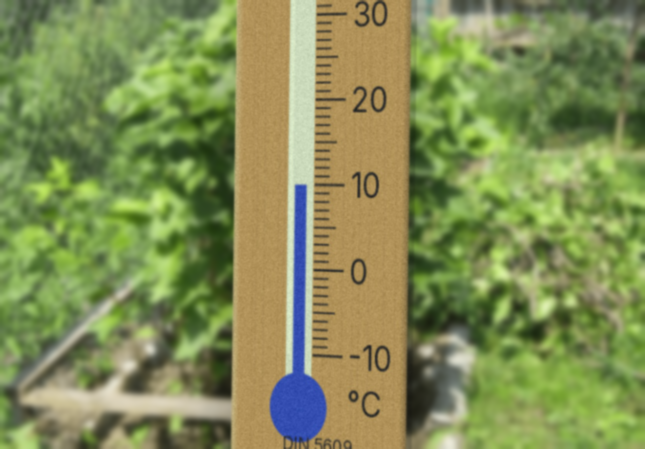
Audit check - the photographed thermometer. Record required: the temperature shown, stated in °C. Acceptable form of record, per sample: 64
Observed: 10
